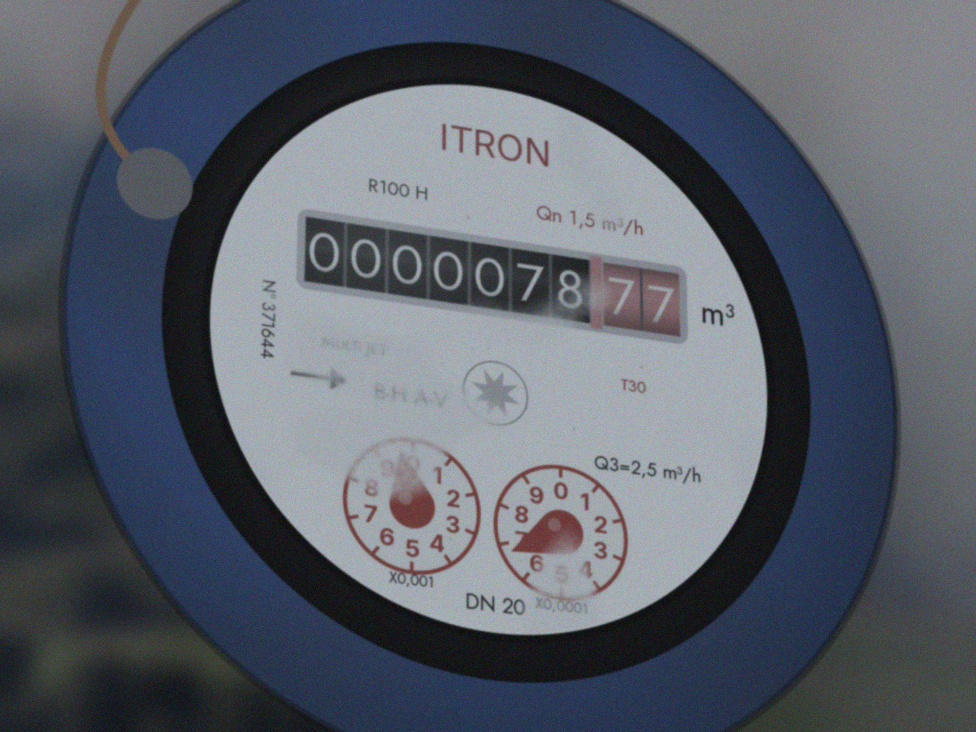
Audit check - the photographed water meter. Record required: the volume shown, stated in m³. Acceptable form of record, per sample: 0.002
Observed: 78.7696
